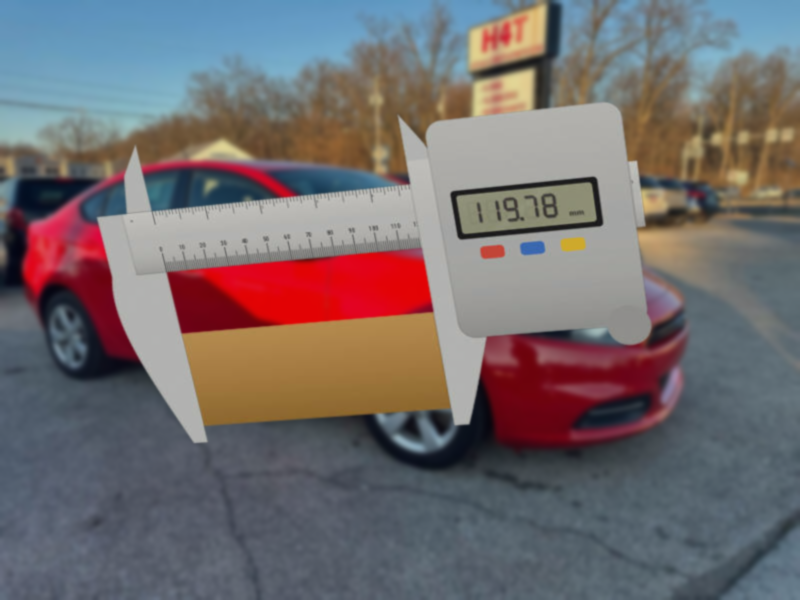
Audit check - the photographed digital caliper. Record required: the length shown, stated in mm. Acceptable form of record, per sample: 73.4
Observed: 119.78
